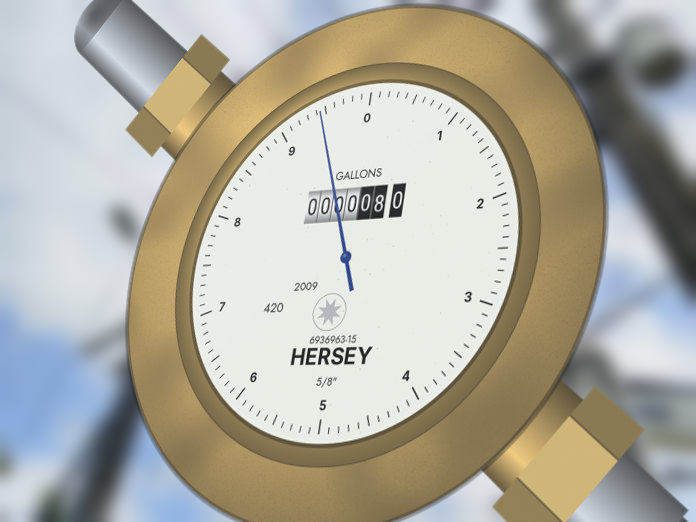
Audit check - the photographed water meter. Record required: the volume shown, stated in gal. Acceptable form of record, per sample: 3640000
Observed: 79.4
